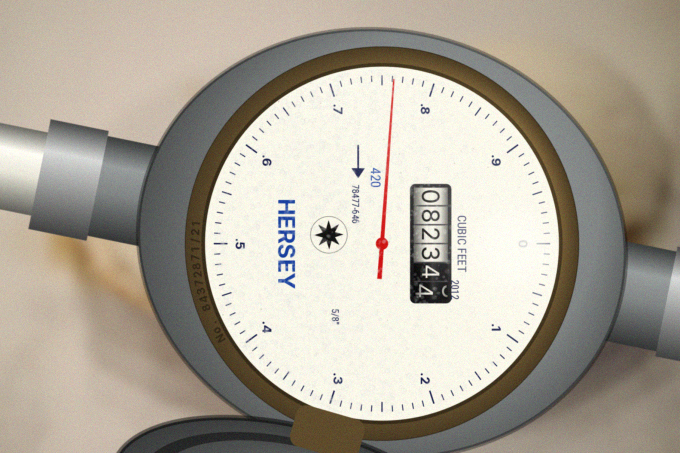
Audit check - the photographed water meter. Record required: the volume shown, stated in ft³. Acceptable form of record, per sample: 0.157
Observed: 82343.76
